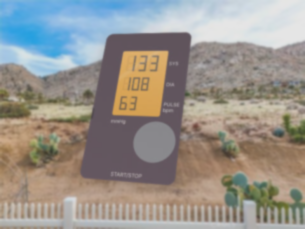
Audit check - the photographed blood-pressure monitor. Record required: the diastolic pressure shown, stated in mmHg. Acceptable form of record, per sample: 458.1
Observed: 108
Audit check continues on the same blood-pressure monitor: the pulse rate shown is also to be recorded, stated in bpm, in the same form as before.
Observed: 63
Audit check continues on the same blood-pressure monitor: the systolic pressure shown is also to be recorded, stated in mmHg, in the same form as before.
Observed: 133
